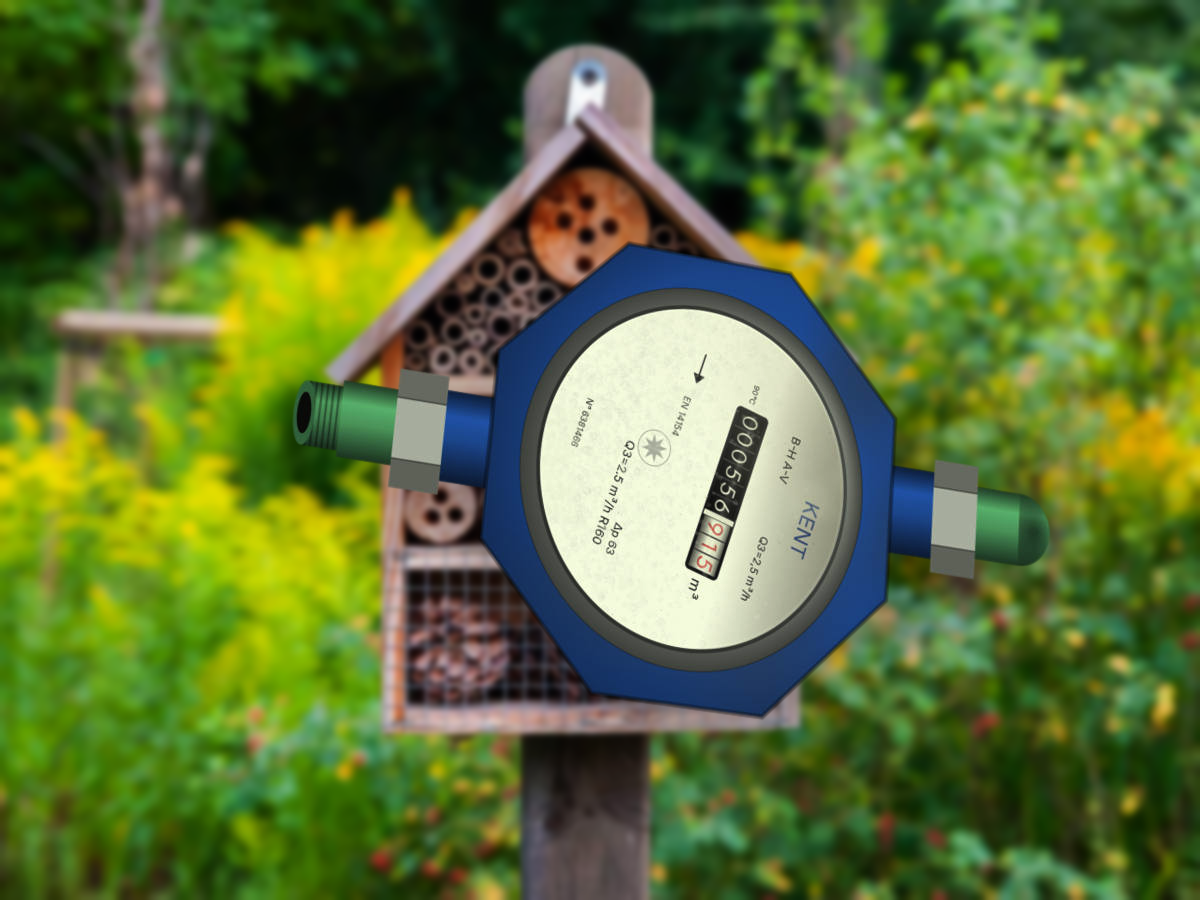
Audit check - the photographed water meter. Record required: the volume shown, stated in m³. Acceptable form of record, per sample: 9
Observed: 556.915
